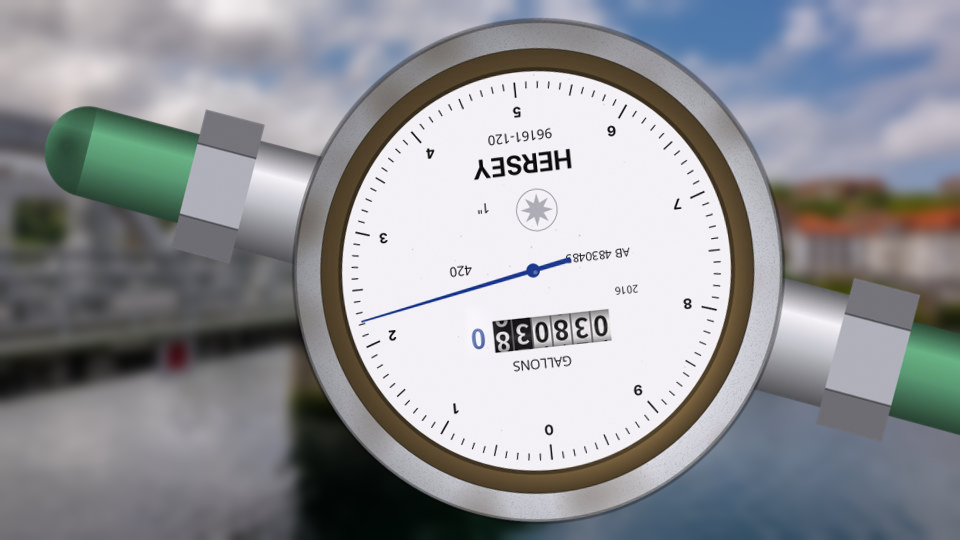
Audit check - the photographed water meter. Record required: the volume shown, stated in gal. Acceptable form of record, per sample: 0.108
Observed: 380382.2
